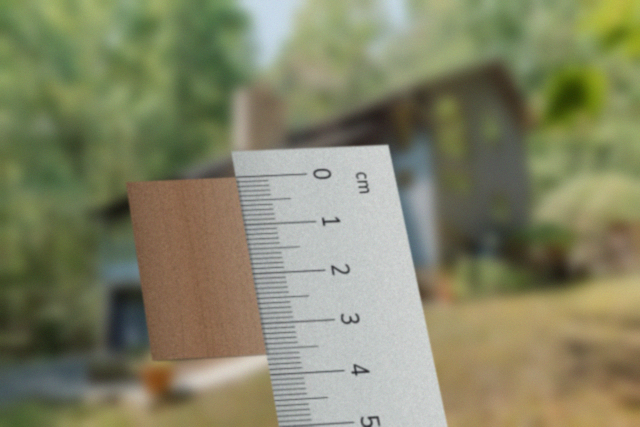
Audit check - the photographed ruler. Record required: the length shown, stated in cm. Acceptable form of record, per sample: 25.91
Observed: 3.6
